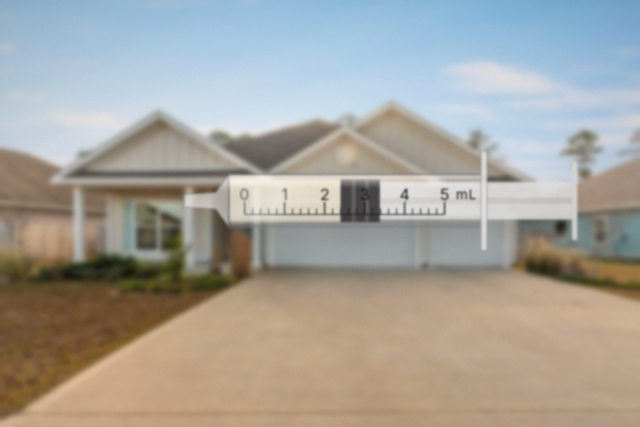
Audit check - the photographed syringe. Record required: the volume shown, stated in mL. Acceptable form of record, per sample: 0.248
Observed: 2.4
